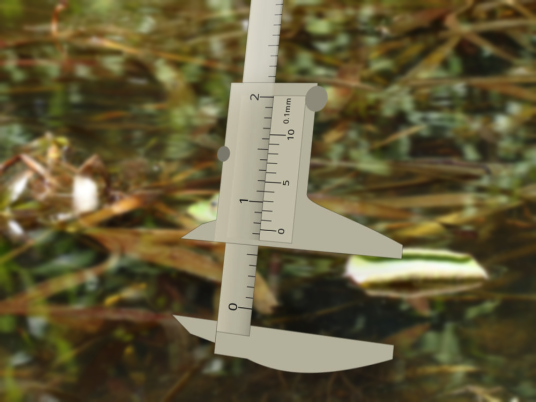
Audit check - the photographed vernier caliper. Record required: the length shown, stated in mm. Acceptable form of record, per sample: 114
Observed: 7.4
